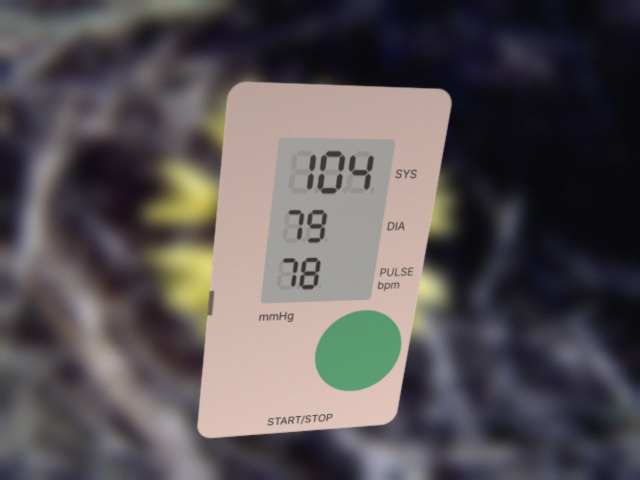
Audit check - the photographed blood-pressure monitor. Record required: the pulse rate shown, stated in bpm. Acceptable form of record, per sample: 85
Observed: 78
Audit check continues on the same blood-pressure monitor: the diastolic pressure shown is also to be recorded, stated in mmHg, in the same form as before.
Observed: 79
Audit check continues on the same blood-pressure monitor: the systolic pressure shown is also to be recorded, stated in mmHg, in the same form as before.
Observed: 104
